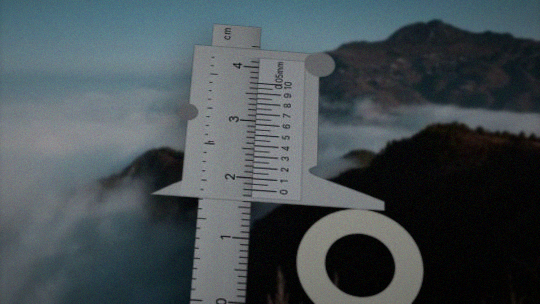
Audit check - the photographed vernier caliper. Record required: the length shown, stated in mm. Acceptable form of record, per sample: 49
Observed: 18.0
